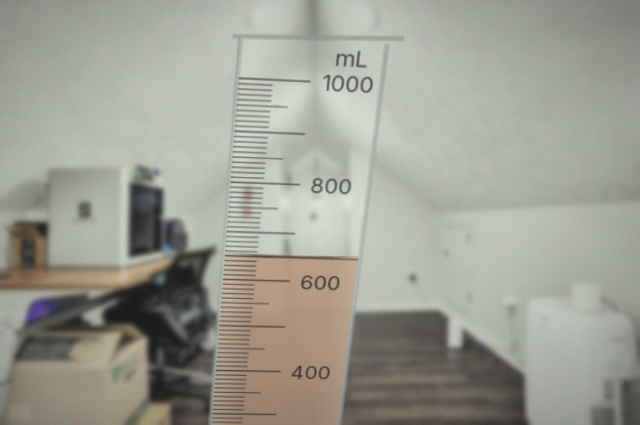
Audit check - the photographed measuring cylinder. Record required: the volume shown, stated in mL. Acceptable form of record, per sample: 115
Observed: 650
